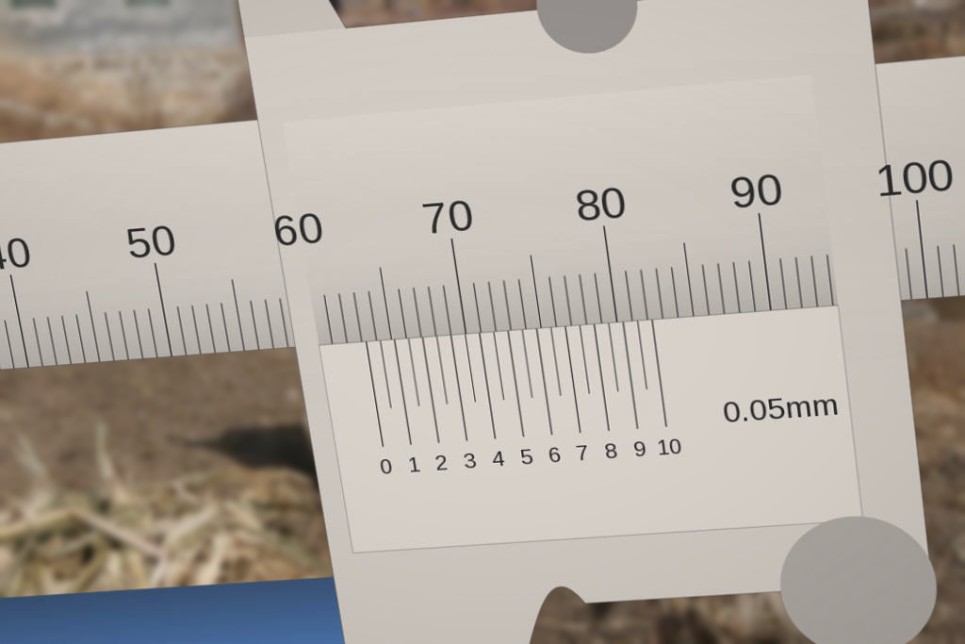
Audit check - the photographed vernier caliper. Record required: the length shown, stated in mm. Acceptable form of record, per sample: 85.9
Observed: 63.3
